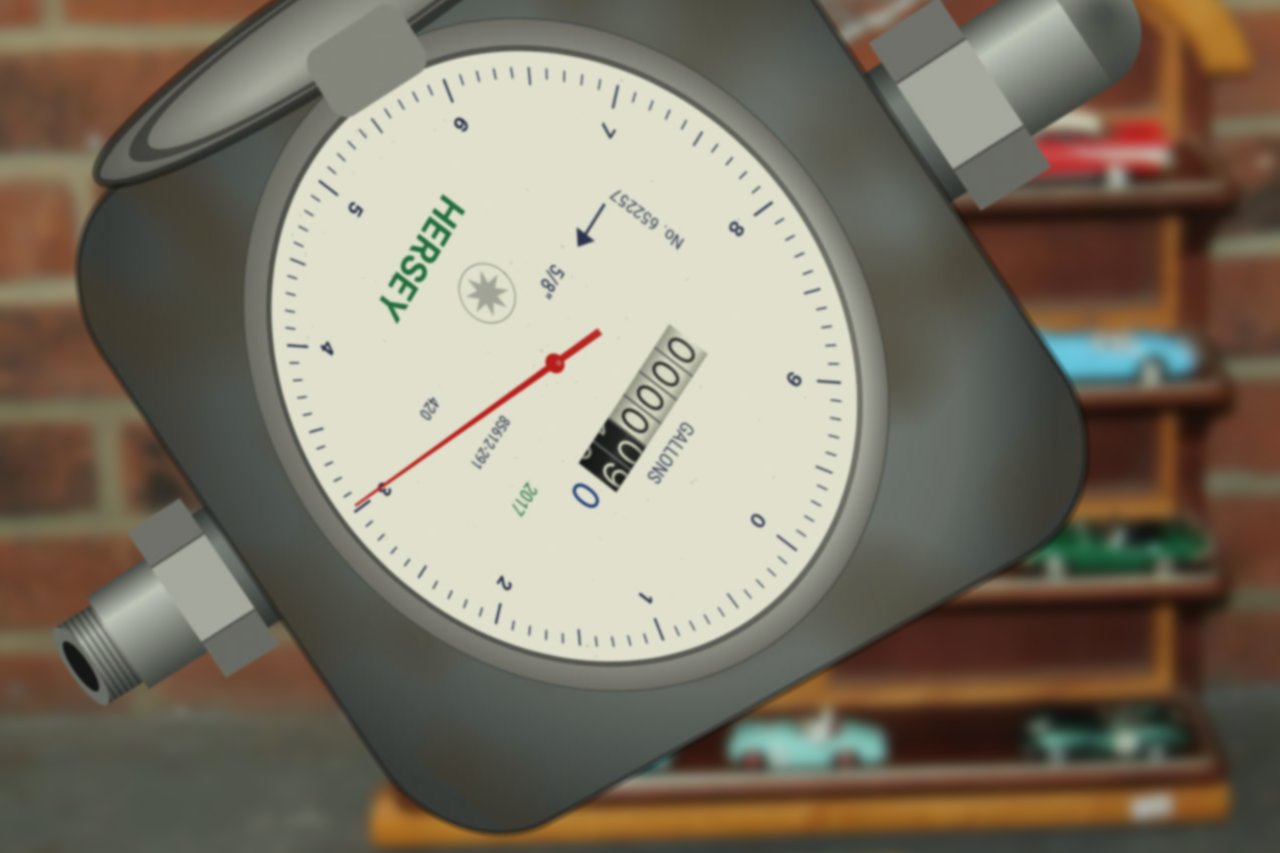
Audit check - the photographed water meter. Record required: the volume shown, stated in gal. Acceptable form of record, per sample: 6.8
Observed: 93.0
